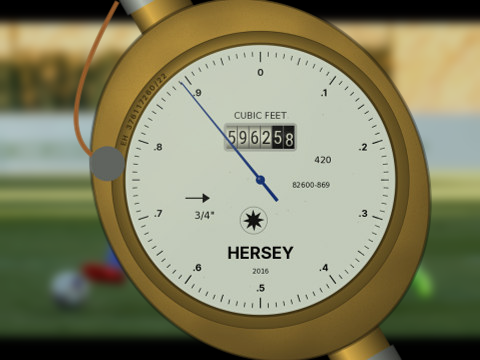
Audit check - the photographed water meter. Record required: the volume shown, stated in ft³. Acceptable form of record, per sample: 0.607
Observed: 596257.89
